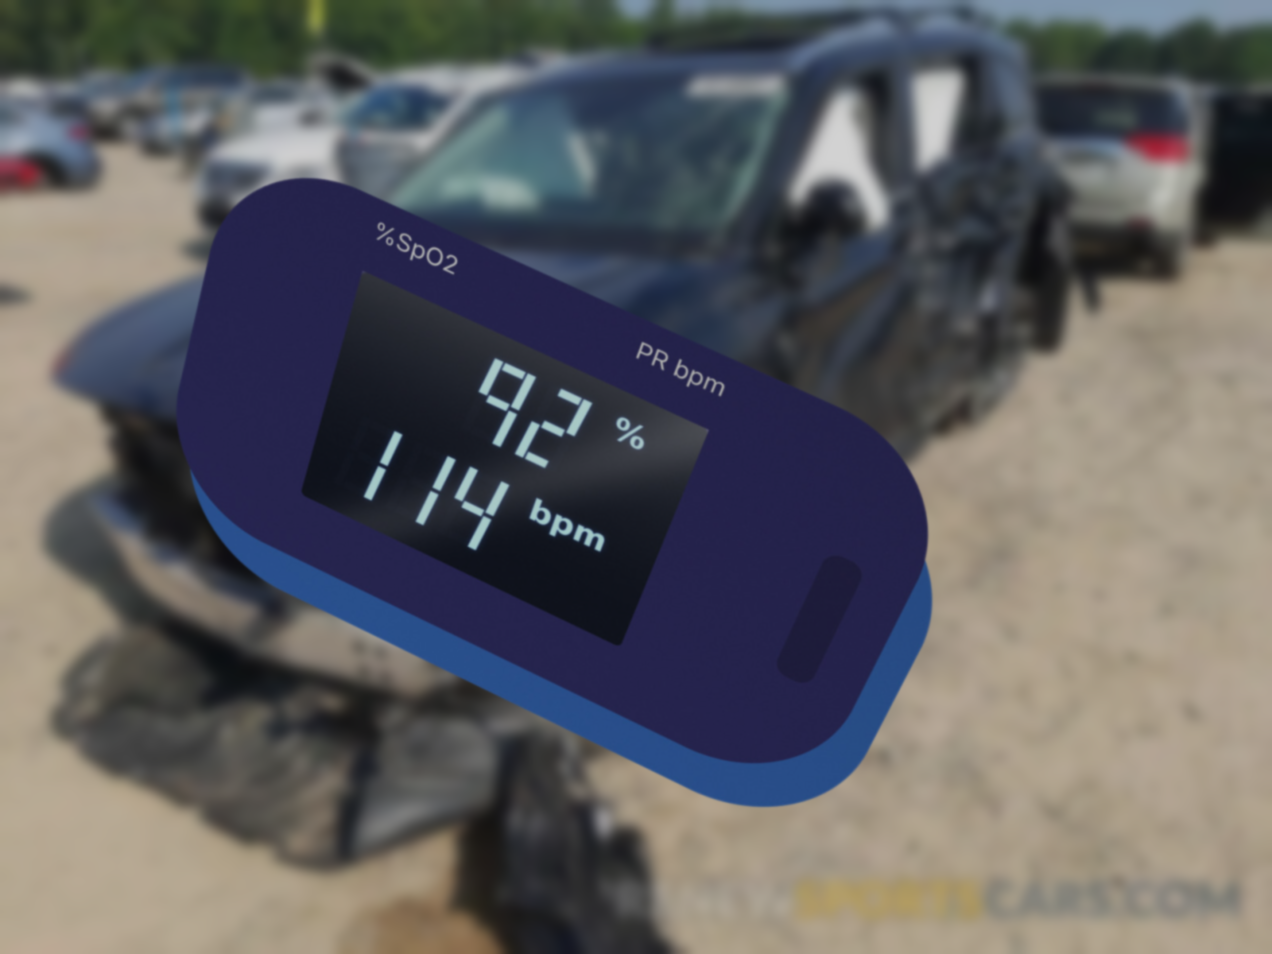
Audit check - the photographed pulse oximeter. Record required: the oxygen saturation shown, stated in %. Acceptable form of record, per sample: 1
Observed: 92
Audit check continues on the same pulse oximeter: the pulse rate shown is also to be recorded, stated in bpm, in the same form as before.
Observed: 114
